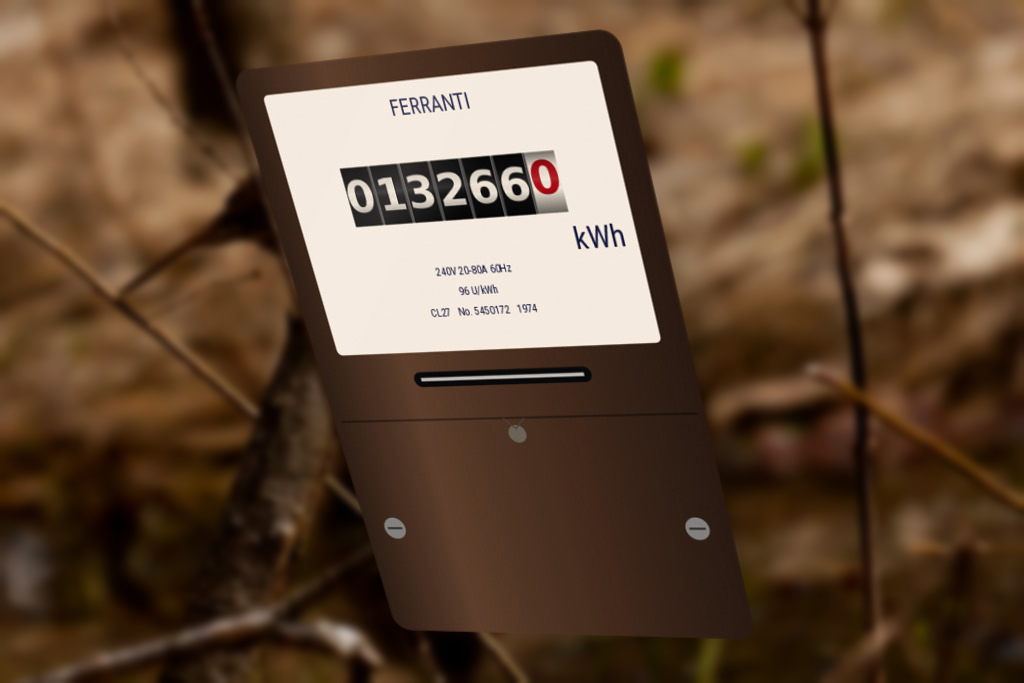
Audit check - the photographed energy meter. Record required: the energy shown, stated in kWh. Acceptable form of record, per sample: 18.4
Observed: 13266.0
